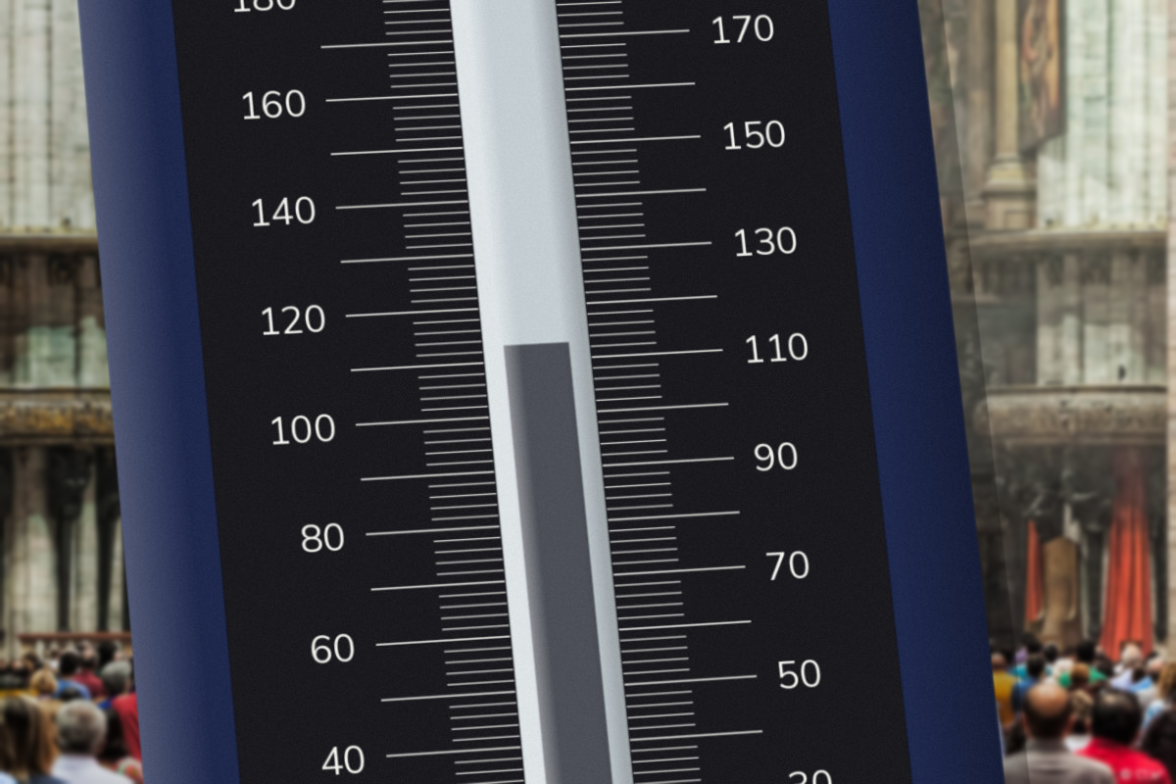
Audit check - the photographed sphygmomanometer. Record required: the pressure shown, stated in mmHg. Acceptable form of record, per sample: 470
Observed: 113
